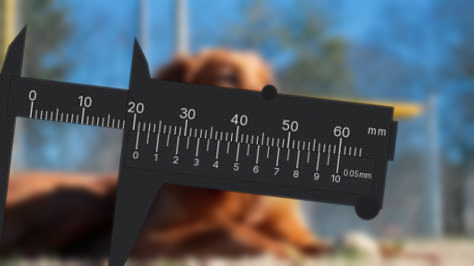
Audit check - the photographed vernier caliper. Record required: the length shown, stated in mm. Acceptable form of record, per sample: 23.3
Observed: 21.0
